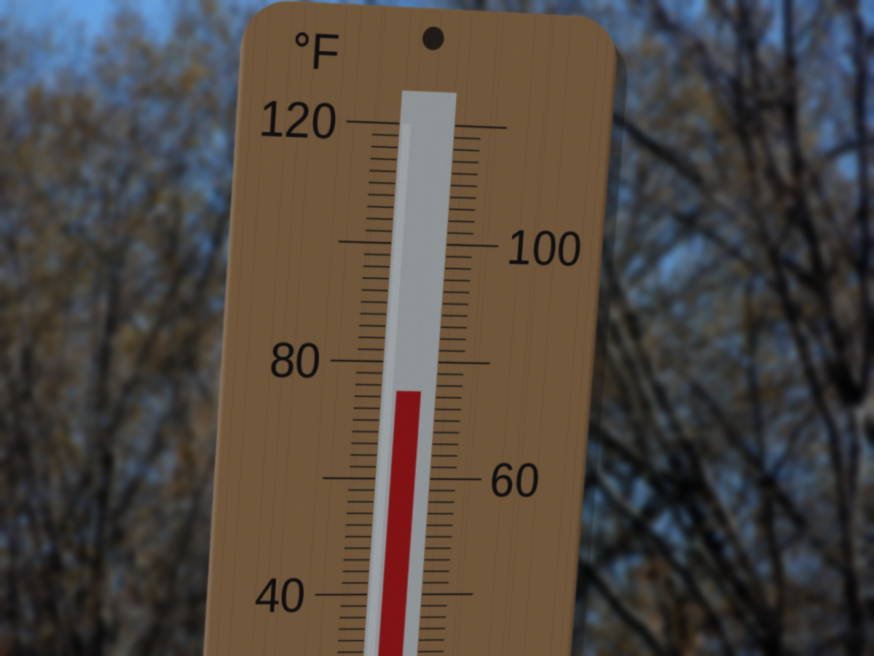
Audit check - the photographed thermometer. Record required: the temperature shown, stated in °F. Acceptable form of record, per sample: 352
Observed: 75
